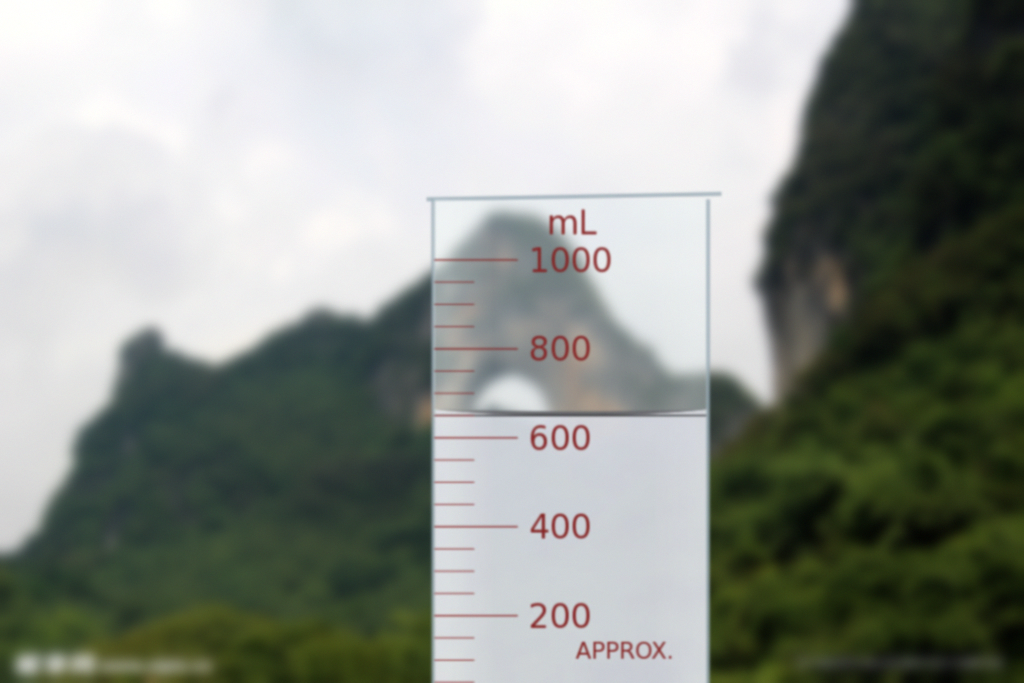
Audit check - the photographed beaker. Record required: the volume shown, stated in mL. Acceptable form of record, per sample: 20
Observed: 650
